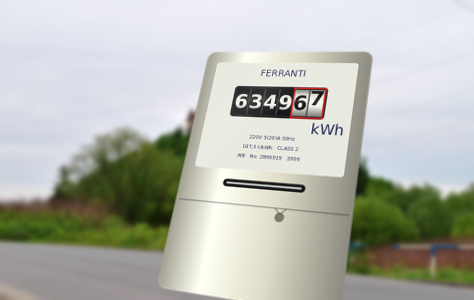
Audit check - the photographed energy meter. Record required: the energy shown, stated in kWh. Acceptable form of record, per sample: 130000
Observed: 6349.67
